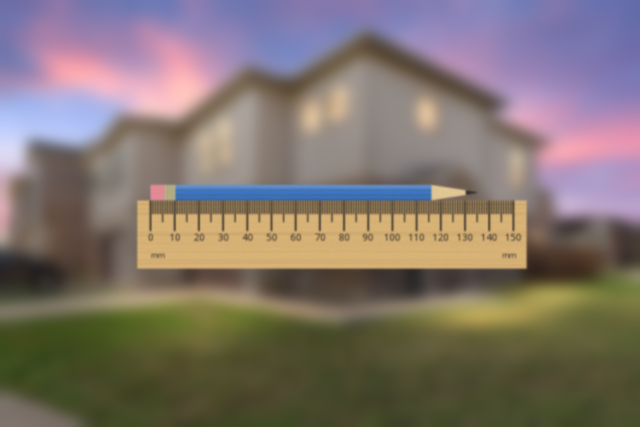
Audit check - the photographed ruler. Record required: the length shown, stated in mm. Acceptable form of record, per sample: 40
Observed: 135
